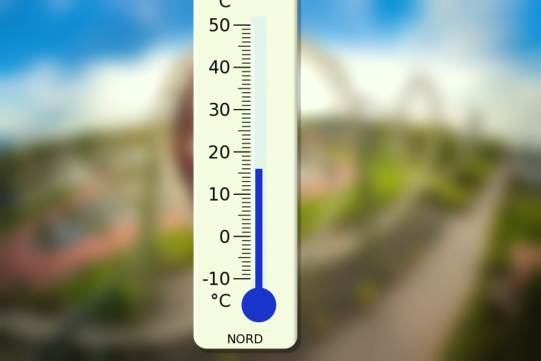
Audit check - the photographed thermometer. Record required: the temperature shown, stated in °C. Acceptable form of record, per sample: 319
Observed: 16
